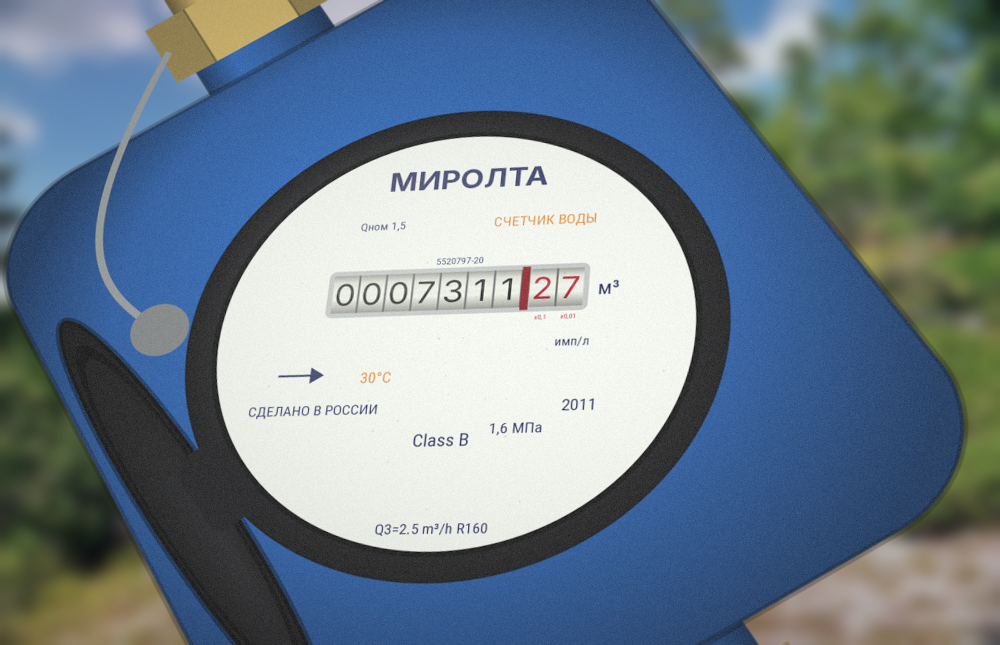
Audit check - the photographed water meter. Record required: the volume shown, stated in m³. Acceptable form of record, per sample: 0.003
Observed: 7311.27
